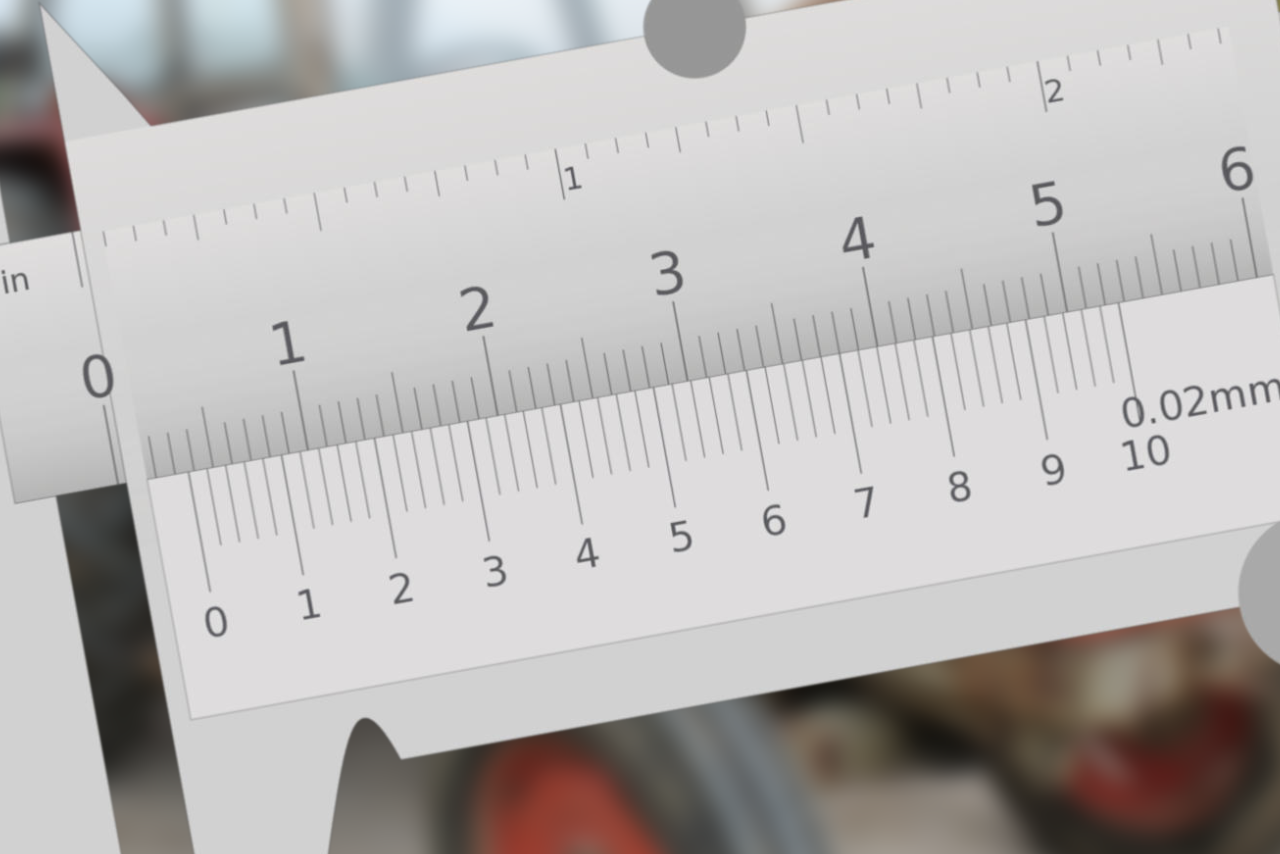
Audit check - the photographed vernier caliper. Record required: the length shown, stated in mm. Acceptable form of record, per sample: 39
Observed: 3.7
